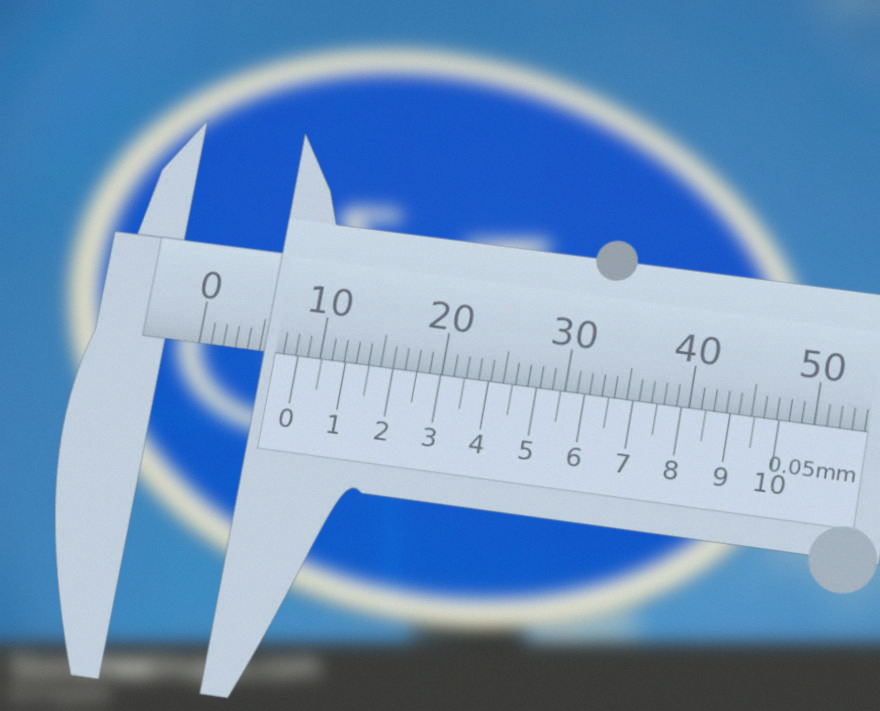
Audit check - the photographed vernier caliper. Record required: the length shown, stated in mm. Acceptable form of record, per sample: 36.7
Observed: 8.2
